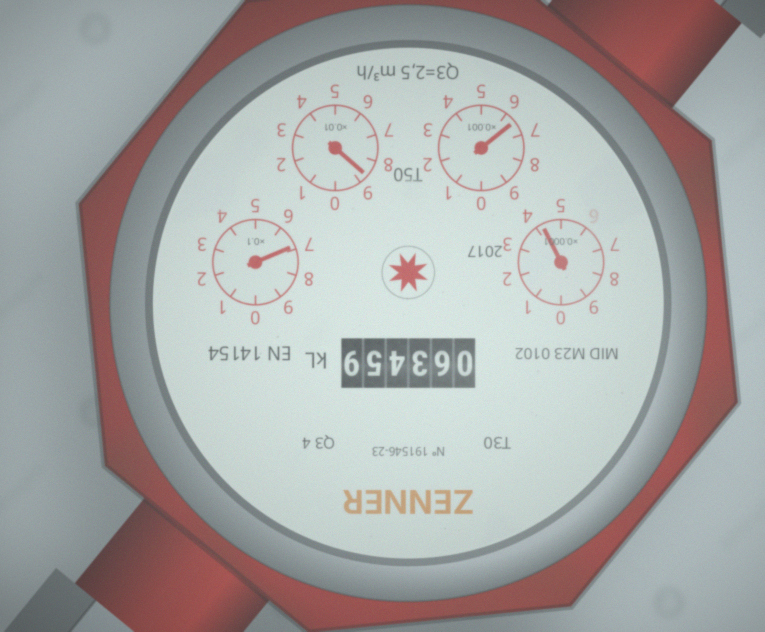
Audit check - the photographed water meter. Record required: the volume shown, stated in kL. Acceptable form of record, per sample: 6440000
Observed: 63459.6864
